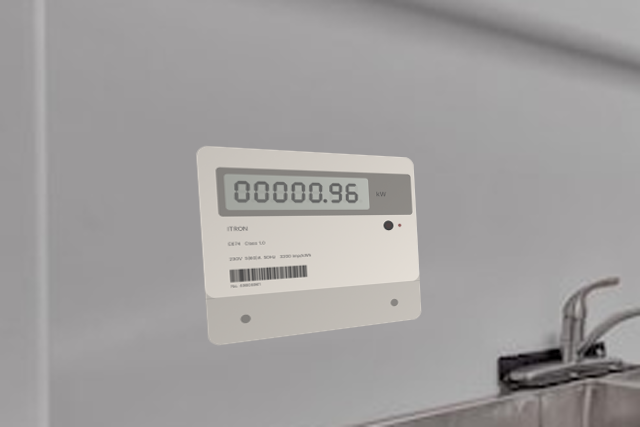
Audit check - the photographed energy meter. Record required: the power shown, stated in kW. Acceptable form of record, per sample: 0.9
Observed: 0.96
